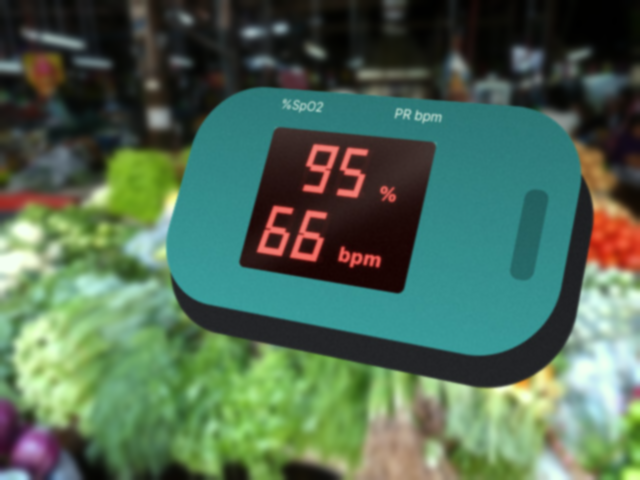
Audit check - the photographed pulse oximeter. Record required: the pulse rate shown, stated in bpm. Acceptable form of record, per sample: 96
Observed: 66
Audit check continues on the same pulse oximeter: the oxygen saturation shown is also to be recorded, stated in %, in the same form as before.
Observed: 95
